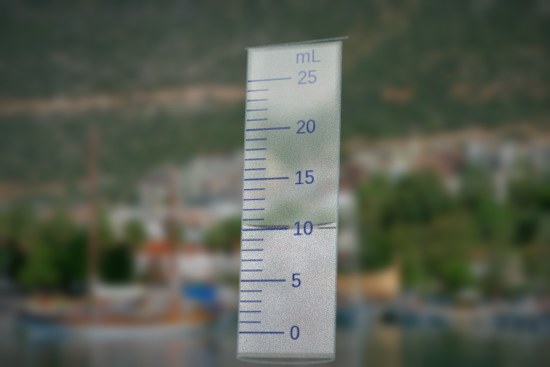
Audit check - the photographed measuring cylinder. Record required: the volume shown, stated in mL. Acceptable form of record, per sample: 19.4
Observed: 10
